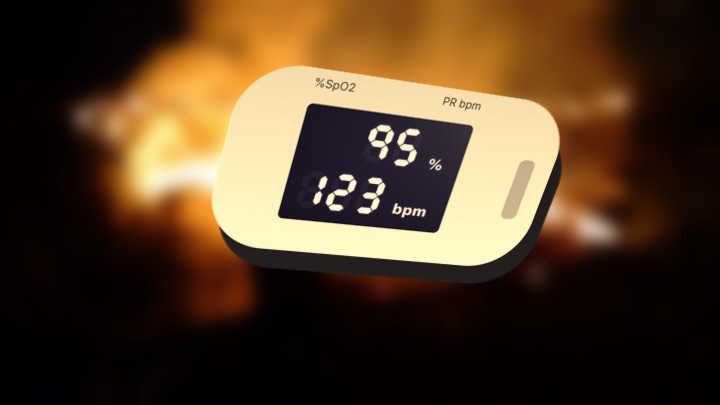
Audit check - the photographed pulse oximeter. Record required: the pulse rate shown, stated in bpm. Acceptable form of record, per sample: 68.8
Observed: 123
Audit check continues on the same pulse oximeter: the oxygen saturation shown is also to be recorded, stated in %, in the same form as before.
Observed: 95
